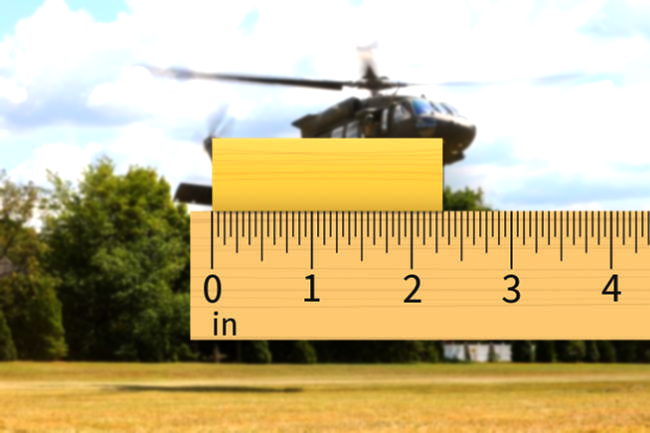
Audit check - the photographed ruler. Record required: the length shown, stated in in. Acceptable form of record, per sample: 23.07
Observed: 2.3125
